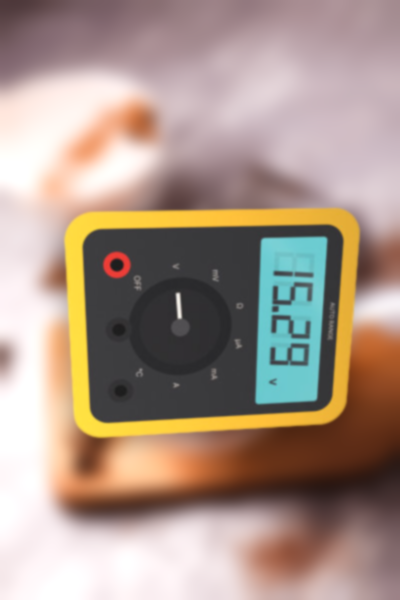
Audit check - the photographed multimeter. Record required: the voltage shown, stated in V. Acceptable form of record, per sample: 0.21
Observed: 15.29
